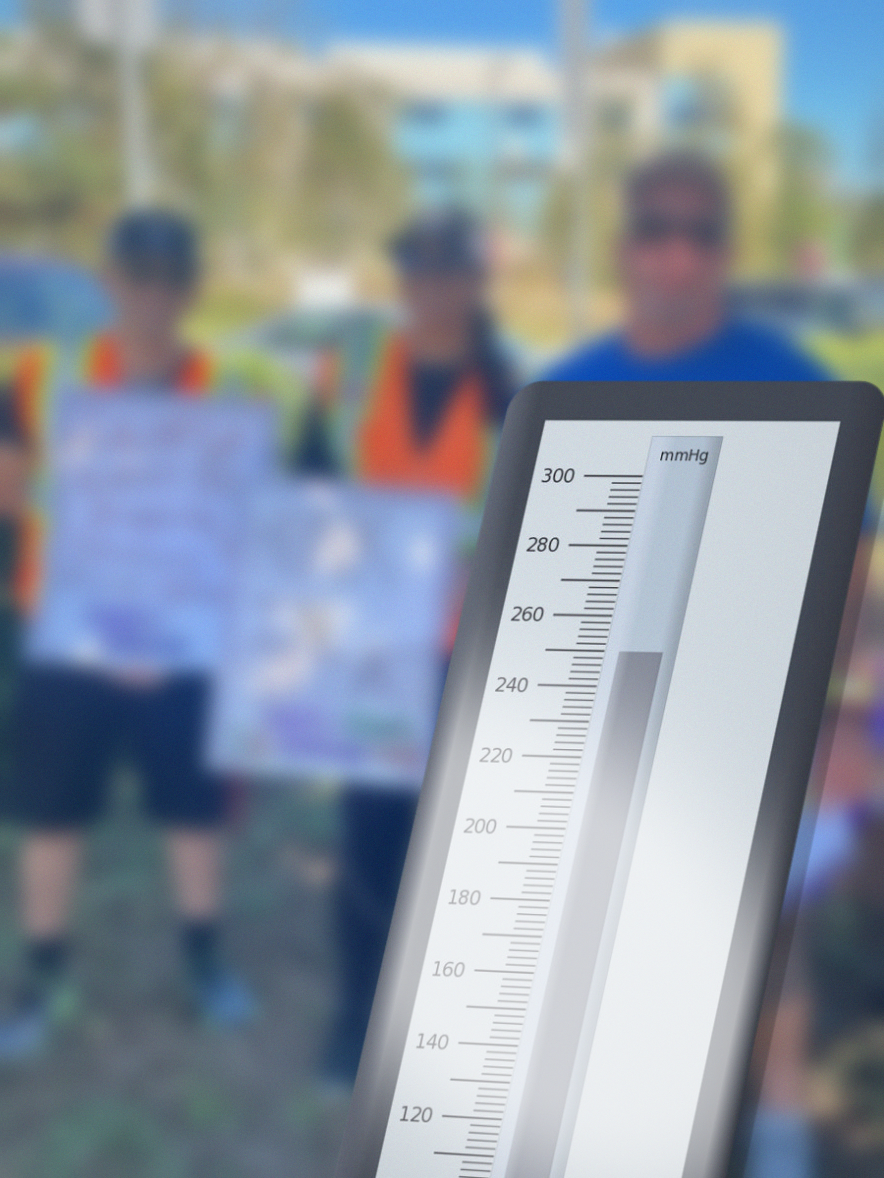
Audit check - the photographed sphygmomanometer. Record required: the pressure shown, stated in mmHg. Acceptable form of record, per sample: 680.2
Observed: 250
